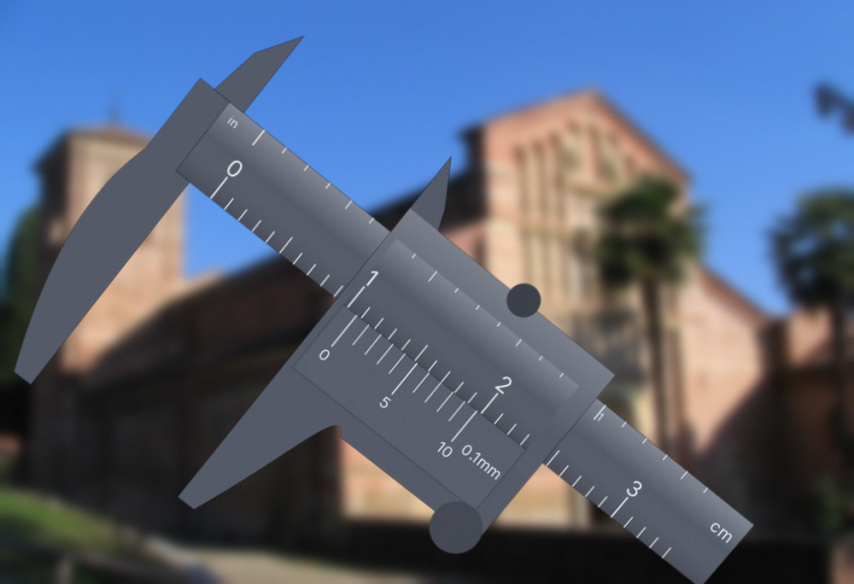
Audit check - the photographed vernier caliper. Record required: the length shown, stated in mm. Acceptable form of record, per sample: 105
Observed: 10.7
